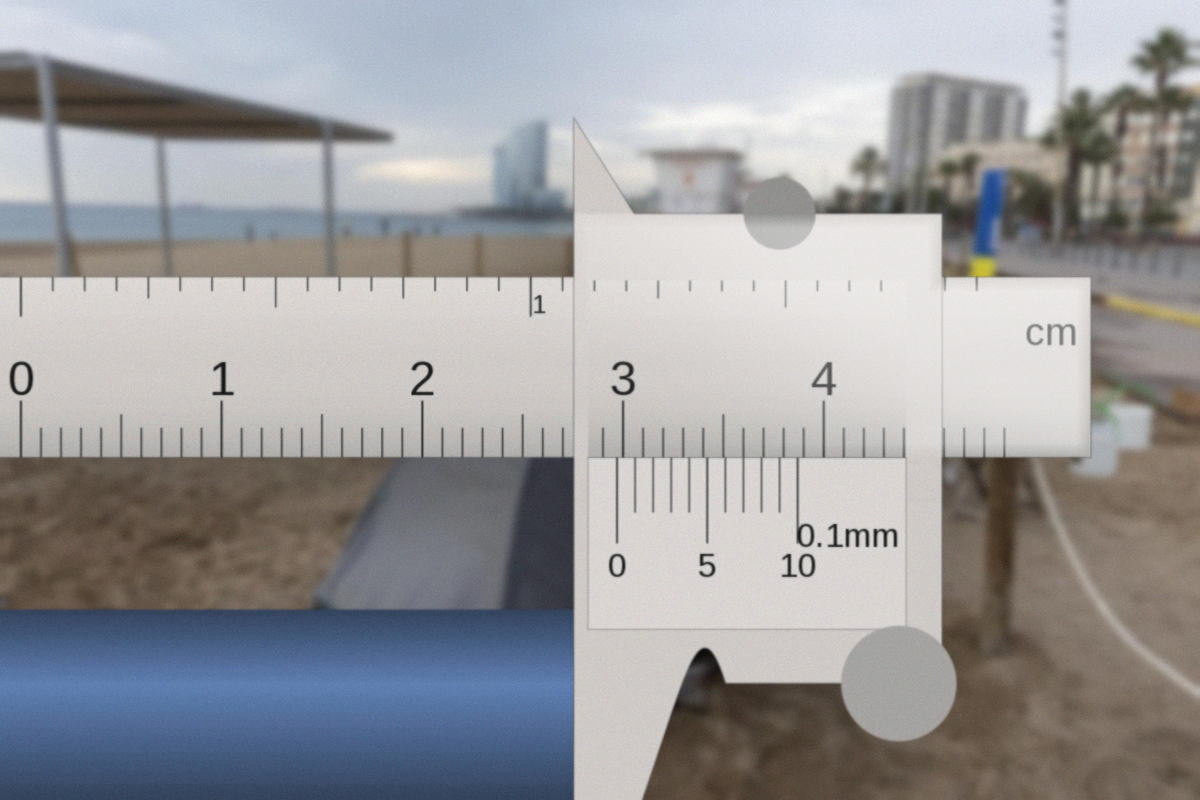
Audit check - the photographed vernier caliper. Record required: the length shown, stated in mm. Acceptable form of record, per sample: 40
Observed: 29.7
